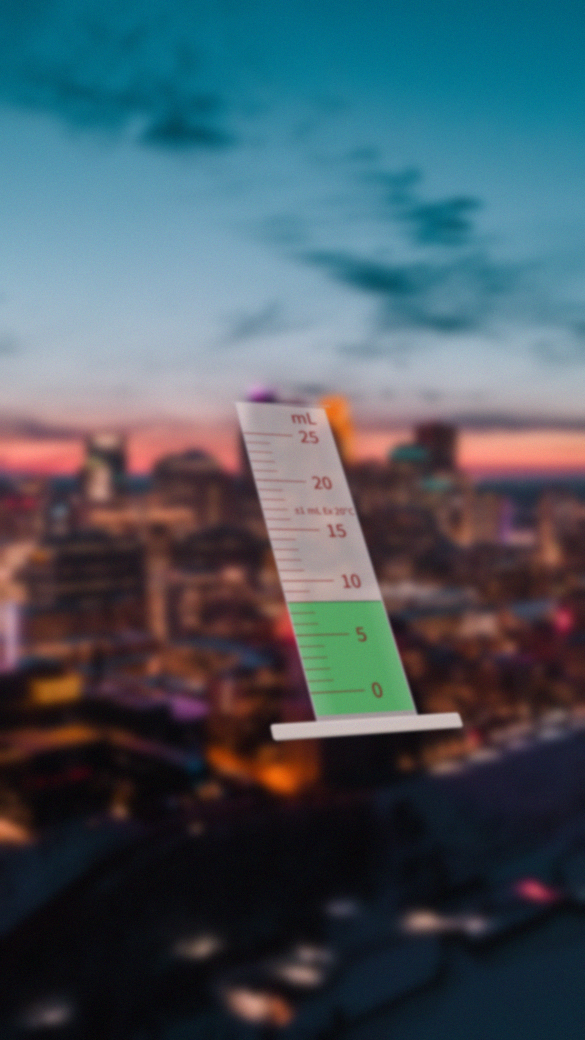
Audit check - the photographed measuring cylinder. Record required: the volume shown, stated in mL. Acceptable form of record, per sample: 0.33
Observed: 8
